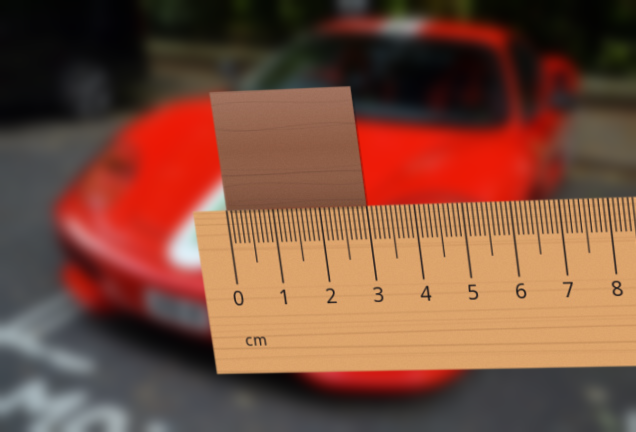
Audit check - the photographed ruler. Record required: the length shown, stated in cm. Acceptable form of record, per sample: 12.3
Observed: 3
